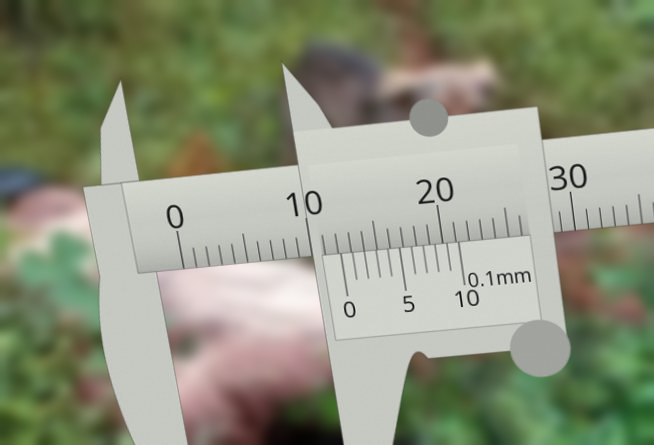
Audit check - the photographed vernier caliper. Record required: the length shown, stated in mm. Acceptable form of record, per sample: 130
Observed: 12.2
